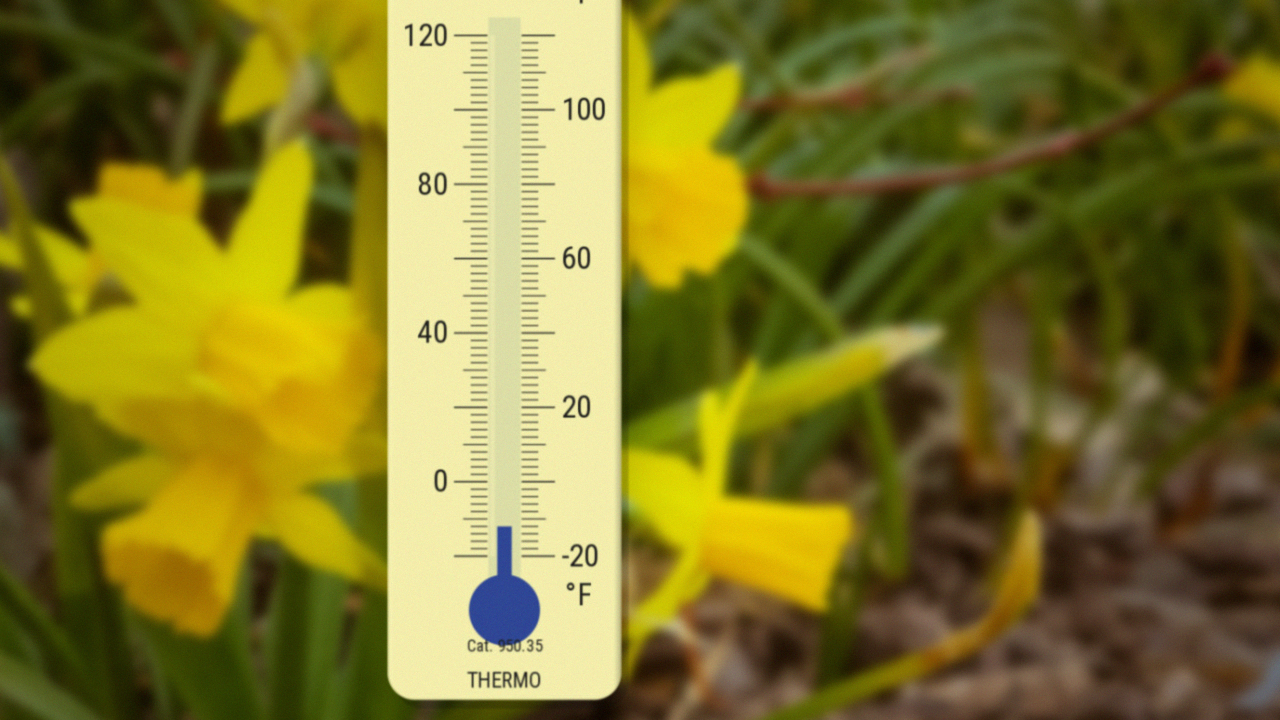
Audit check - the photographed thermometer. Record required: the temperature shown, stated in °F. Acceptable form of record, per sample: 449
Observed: -12
